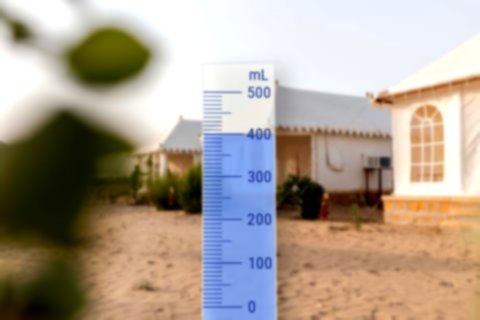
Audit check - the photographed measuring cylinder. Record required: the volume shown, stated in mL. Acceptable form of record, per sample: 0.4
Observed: 400
